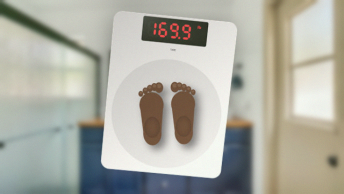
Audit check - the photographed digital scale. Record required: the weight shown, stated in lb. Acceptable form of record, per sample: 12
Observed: 169.9
